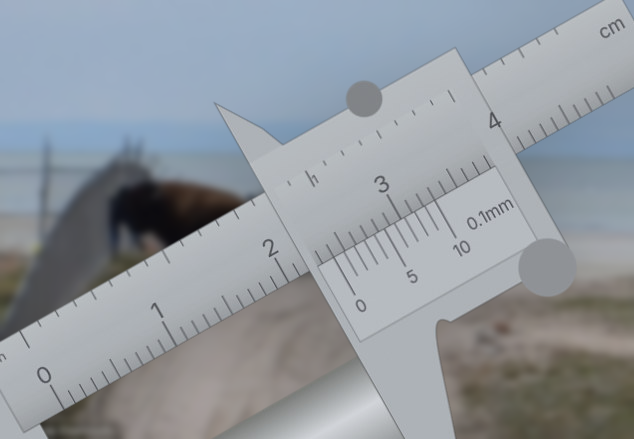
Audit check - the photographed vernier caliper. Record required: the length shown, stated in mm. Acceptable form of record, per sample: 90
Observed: 24.0
